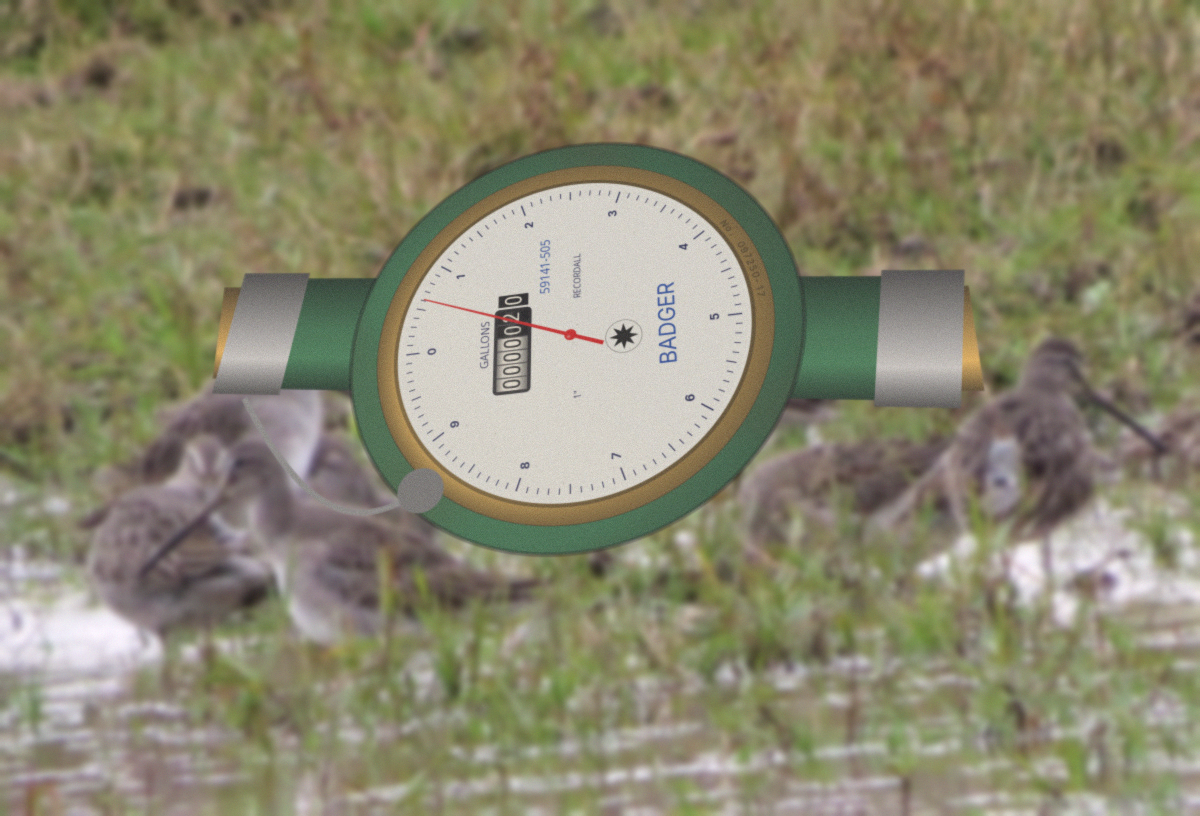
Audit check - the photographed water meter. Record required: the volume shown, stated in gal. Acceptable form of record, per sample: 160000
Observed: 20.6
